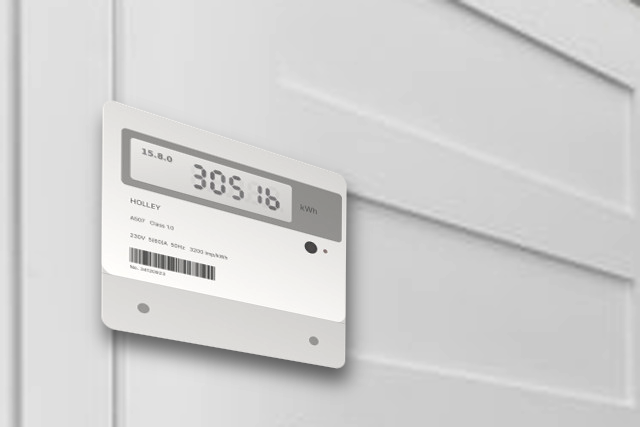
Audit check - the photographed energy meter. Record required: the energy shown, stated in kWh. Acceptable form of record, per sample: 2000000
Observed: 30516
